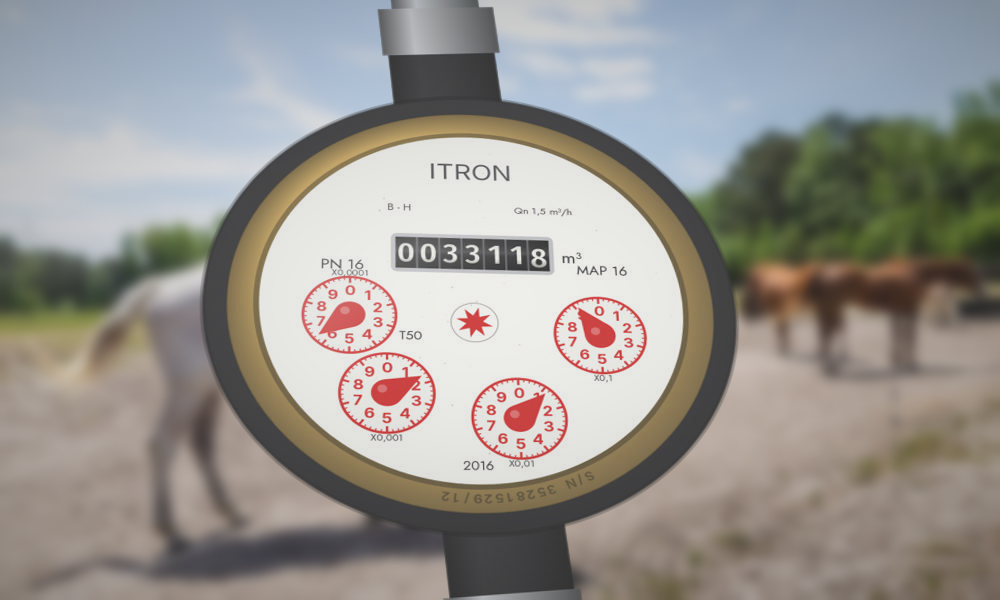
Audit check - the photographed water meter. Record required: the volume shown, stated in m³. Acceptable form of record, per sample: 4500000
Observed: 33117.9116
